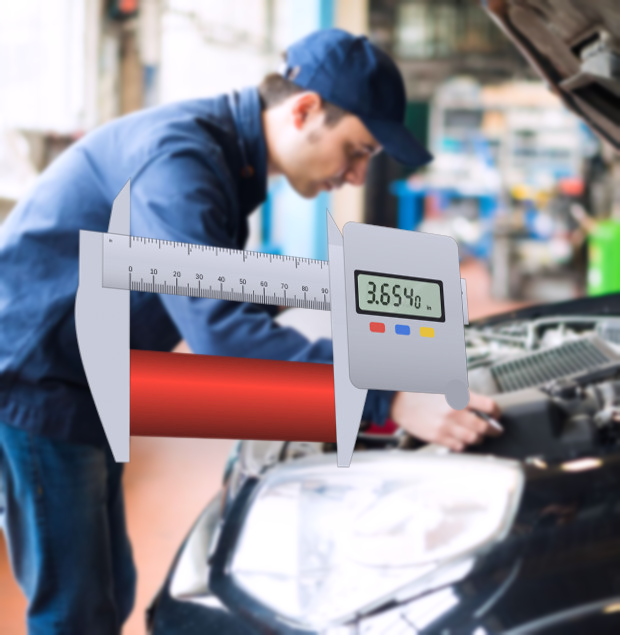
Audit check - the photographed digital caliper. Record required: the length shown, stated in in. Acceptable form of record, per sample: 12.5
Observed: 3.6540
